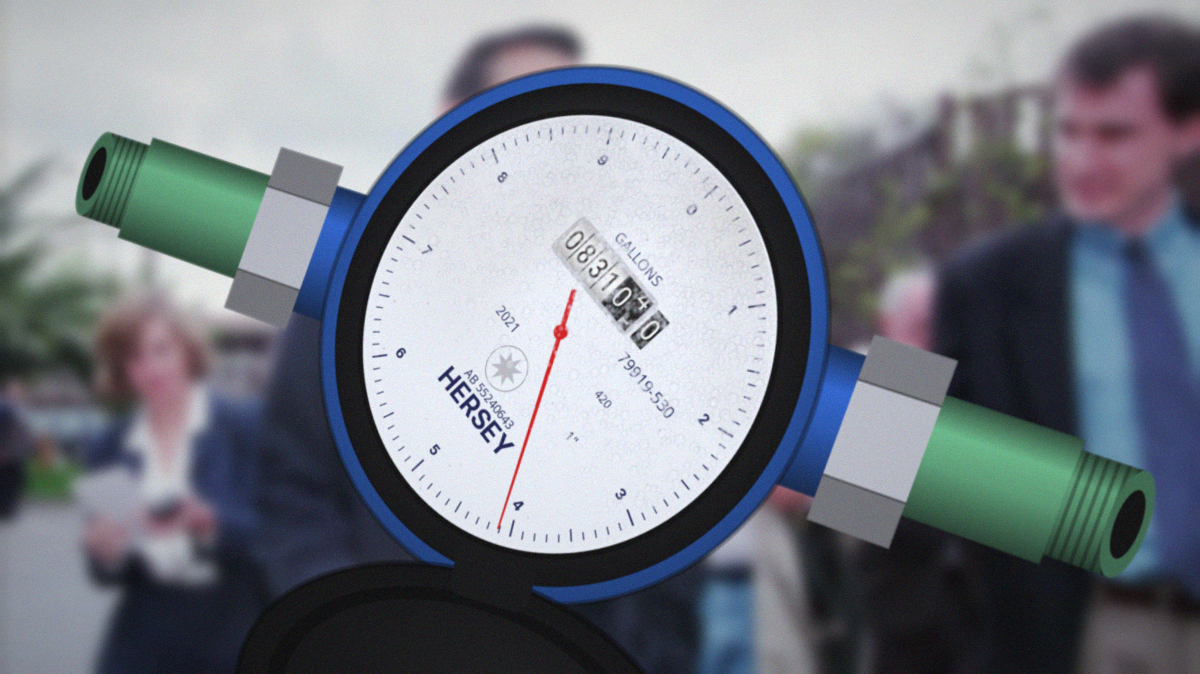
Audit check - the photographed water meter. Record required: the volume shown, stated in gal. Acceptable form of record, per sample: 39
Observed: 831044.1
